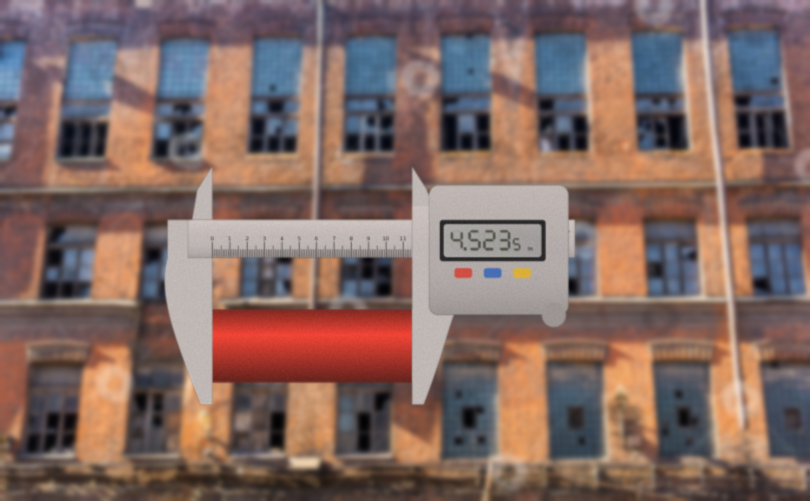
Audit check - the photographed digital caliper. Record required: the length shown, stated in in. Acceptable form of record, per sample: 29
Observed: 4.5235
